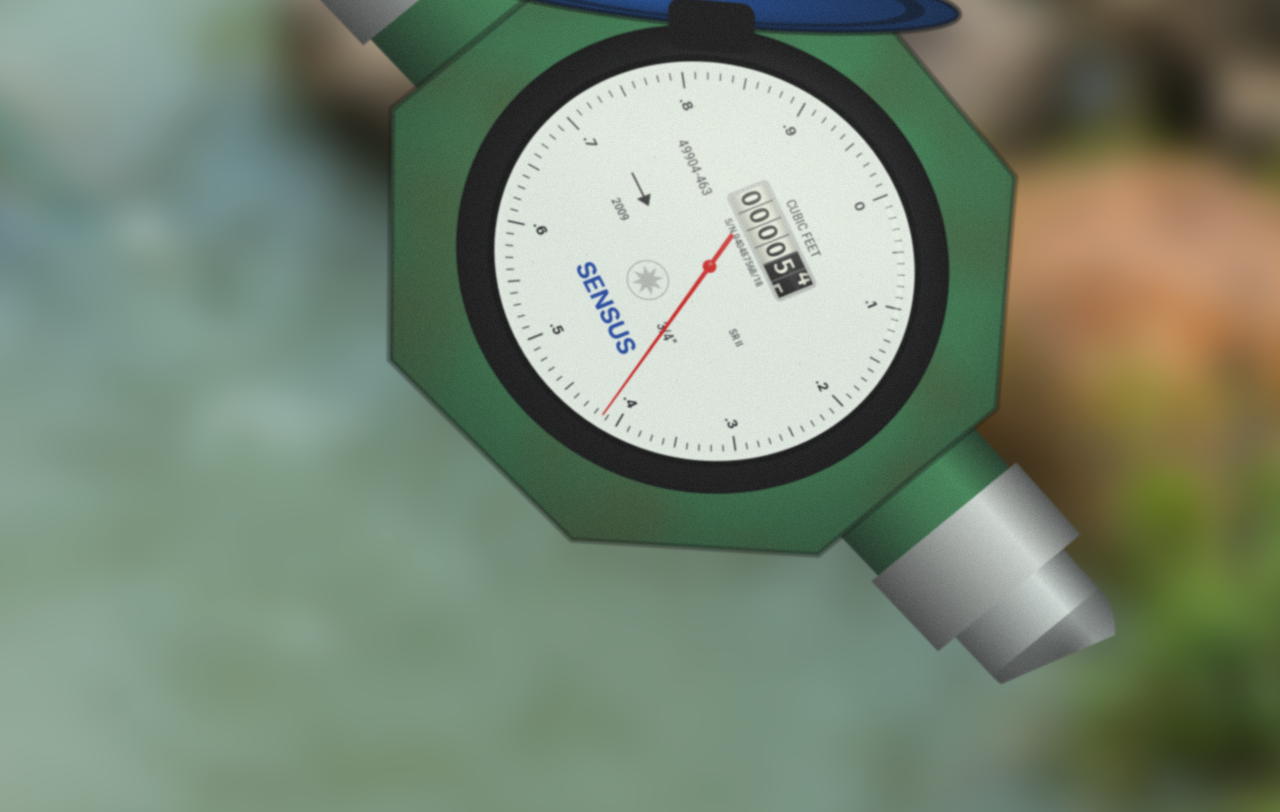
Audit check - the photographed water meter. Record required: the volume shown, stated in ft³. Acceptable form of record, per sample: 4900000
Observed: 54.41
